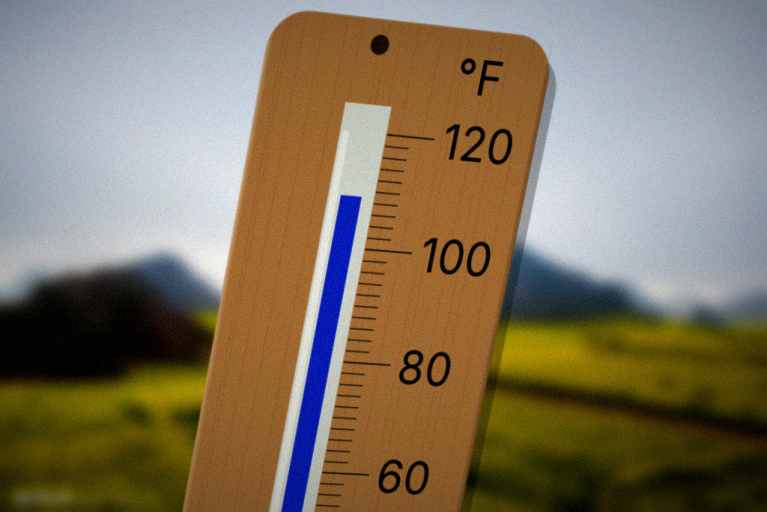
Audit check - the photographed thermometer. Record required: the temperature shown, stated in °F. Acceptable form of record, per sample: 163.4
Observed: 109
